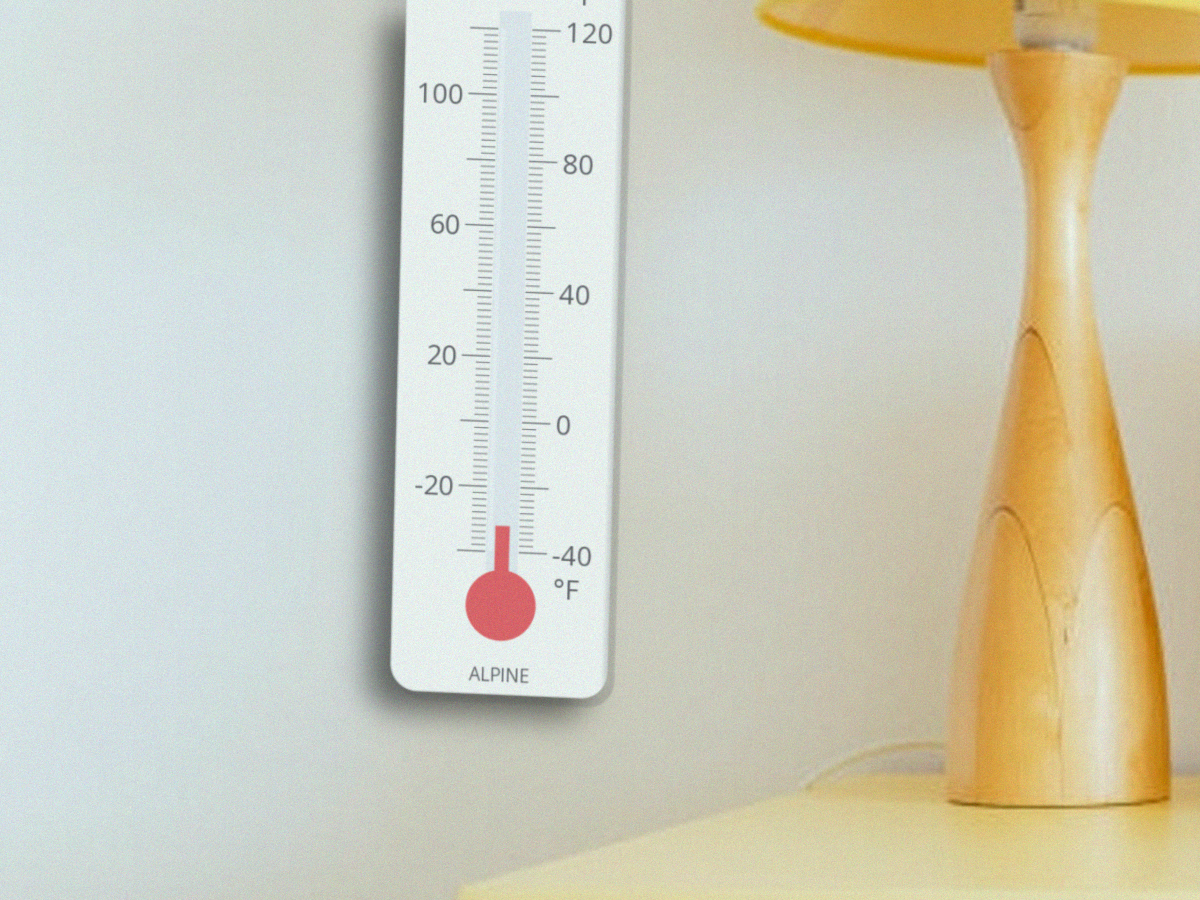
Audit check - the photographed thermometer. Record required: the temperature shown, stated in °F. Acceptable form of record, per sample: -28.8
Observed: -32
